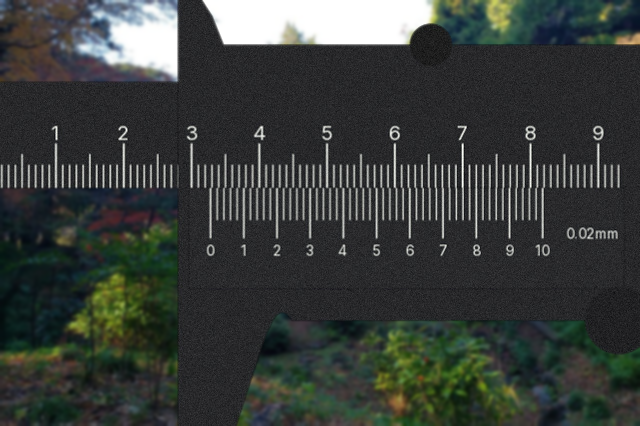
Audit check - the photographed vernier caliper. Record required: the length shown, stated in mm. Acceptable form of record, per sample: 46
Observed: 32.8
